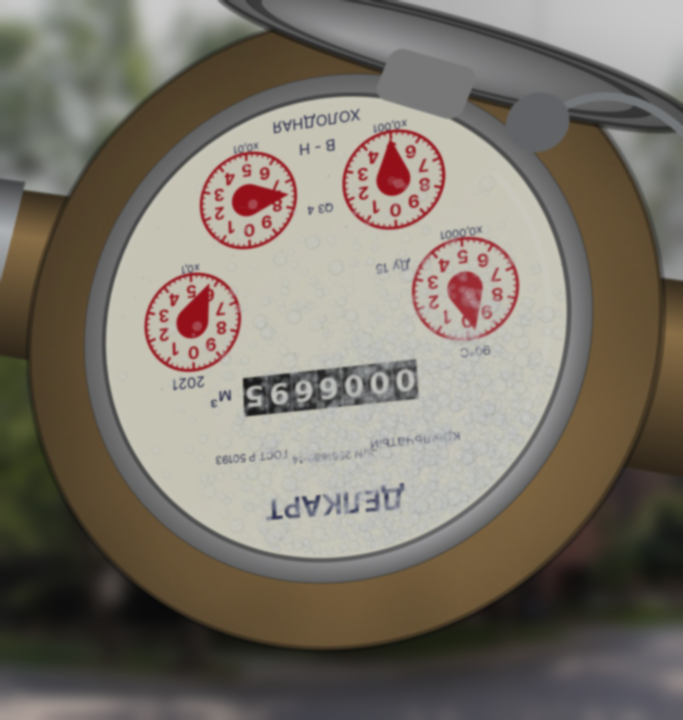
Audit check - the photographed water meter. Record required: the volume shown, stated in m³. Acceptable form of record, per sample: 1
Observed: 6695.5749
